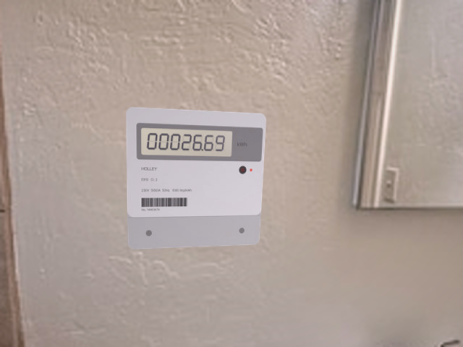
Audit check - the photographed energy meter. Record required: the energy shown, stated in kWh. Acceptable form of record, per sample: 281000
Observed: 26.69
